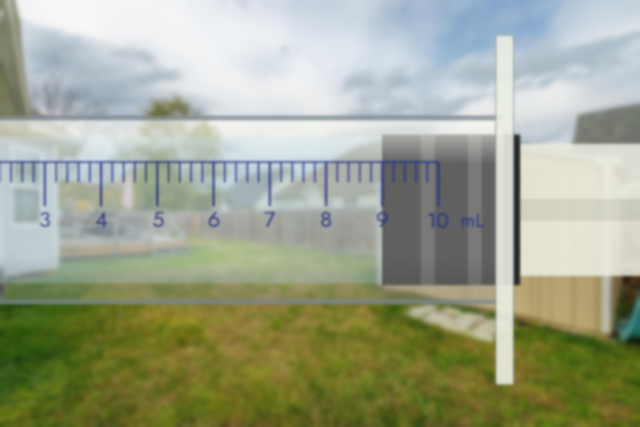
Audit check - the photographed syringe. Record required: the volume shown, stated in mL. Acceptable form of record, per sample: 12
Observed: 9
